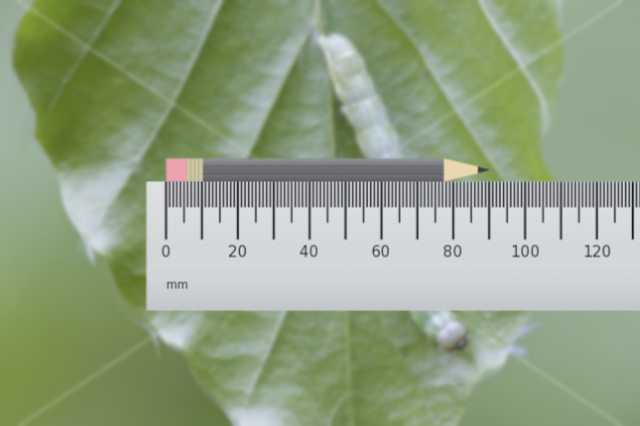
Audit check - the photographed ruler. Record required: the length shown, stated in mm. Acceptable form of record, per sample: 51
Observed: 90
